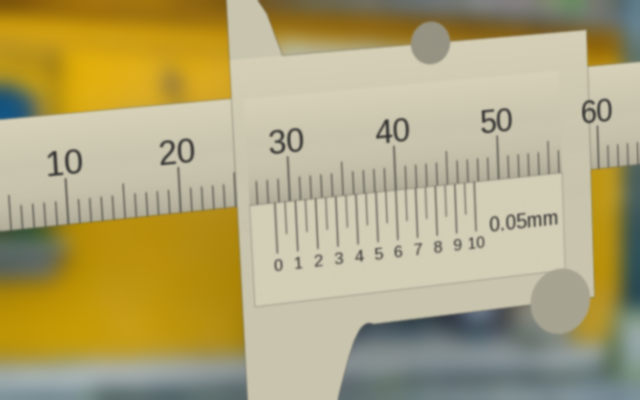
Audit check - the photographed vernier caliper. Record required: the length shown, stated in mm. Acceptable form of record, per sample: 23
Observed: 28.6
